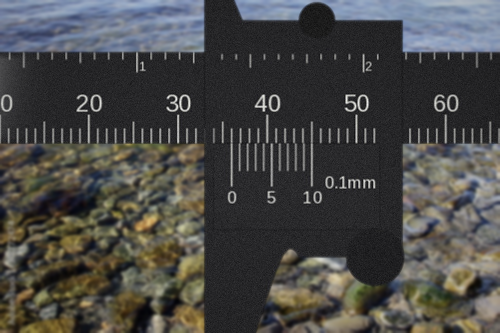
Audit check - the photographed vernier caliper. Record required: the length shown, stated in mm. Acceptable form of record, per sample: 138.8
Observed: 36.0
